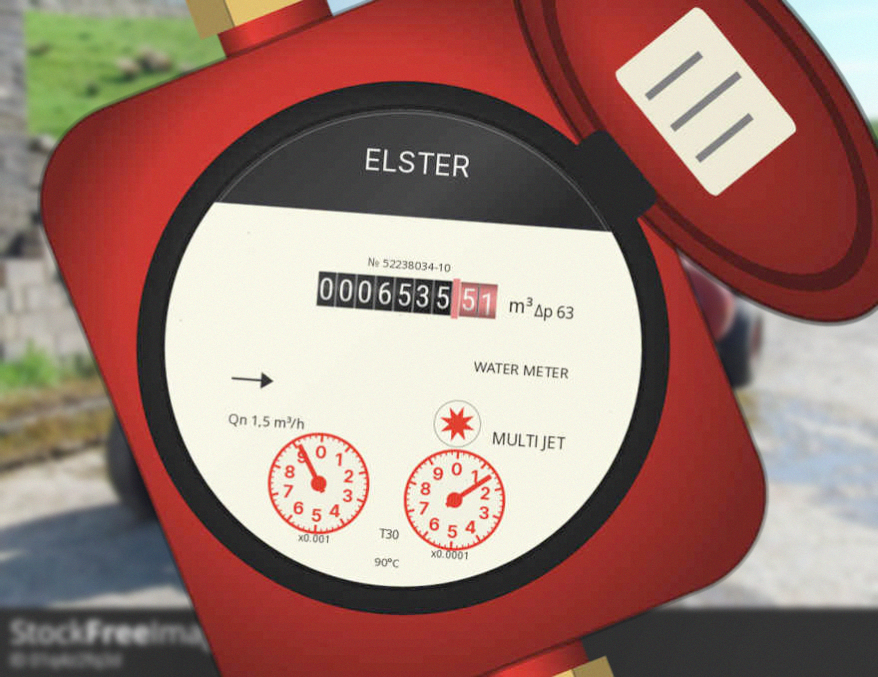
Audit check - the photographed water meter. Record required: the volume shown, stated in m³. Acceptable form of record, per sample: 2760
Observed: 6535.5091
